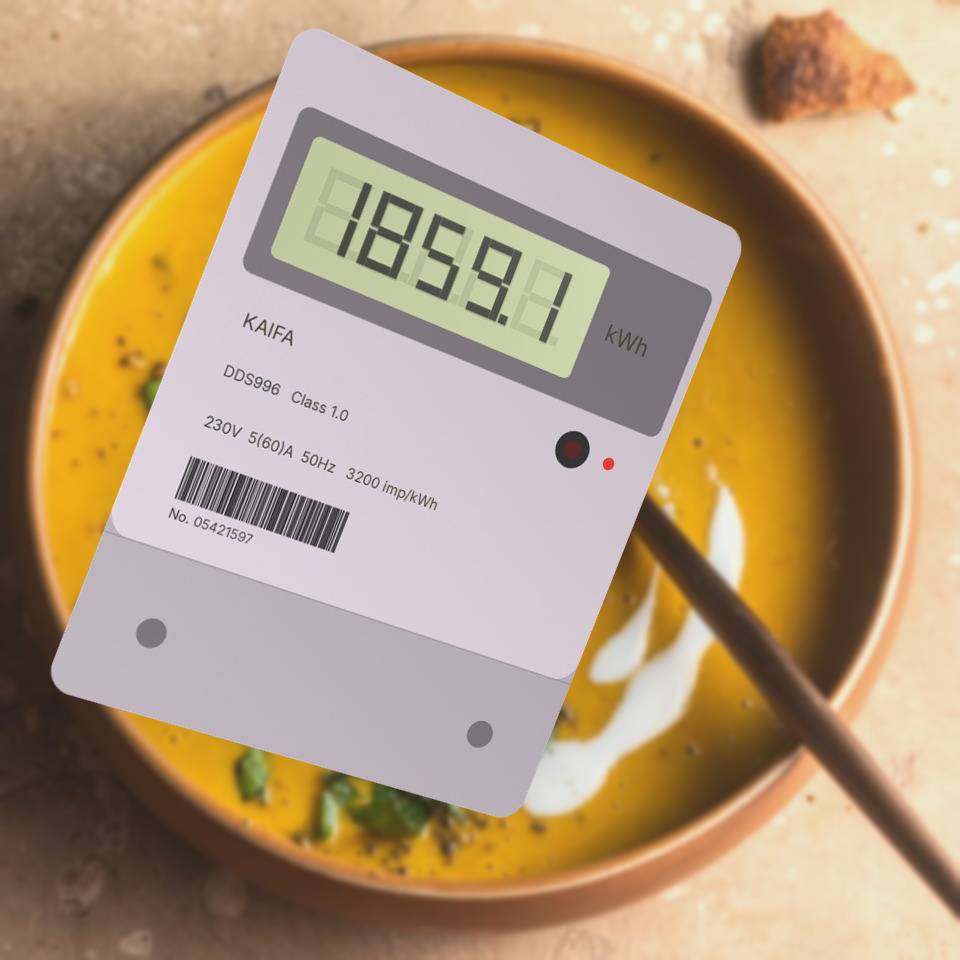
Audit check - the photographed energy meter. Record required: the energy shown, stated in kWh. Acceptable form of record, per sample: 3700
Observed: 1859.1
